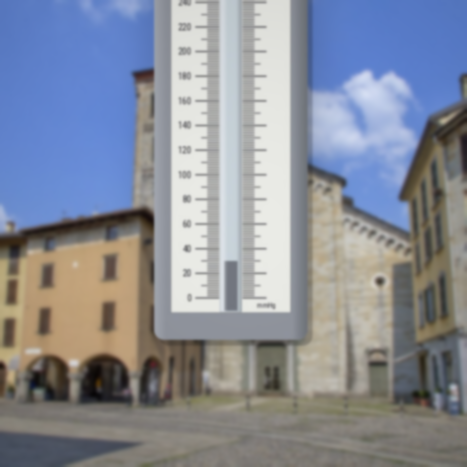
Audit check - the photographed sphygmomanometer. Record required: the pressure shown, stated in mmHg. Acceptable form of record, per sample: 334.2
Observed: 30
